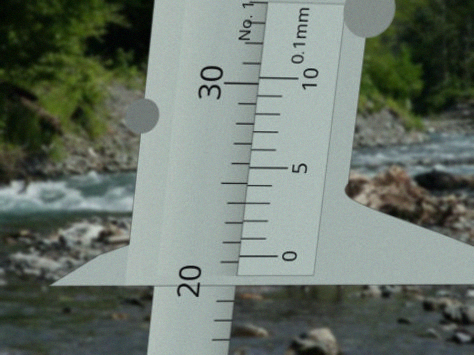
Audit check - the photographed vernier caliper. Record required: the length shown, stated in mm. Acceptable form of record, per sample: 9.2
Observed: 21.3
